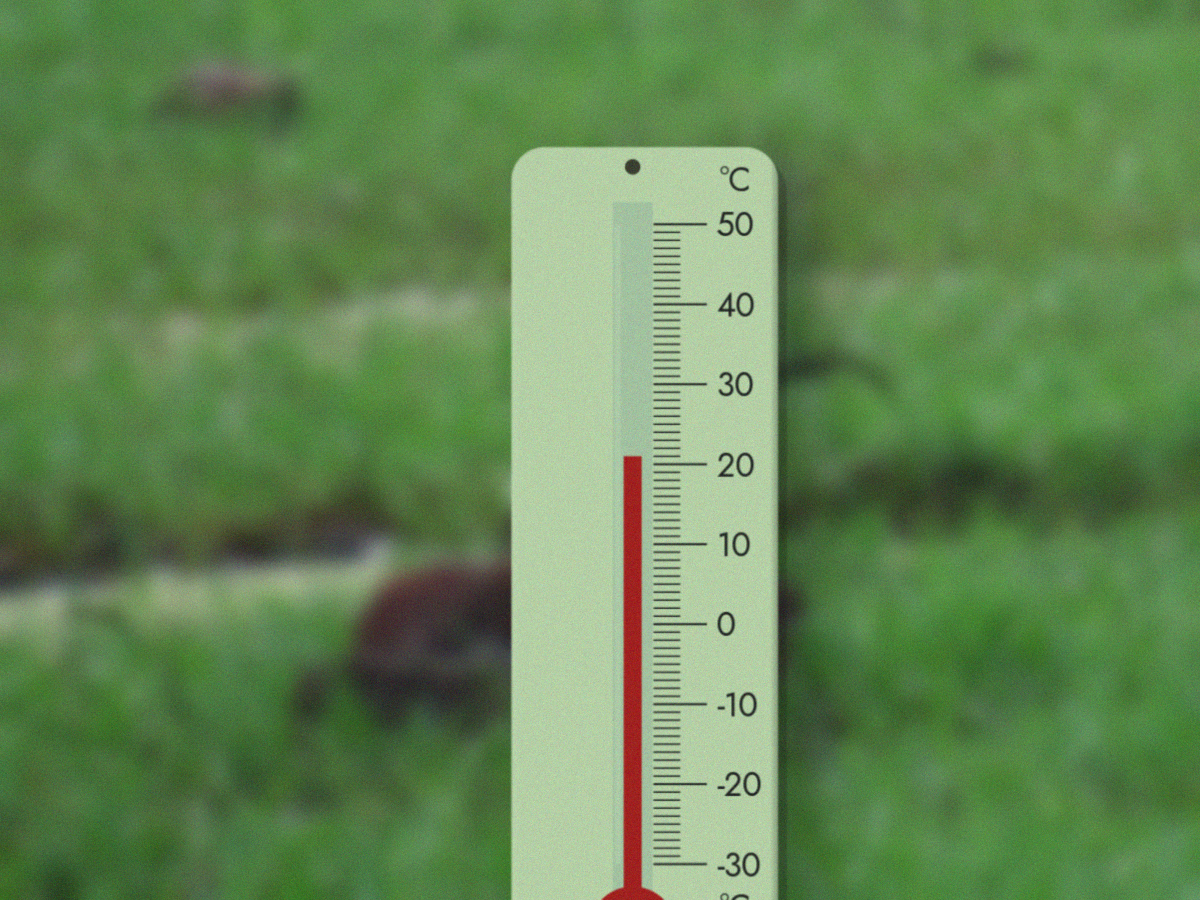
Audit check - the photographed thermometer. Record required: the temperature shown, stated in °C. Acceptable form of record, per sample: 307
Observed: 21
